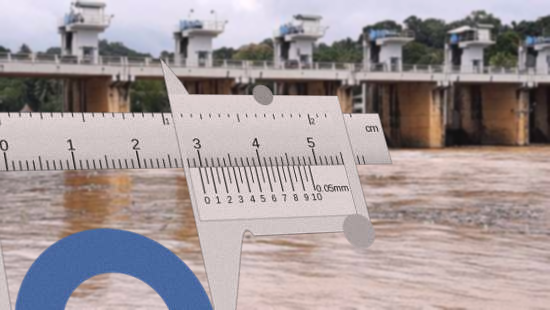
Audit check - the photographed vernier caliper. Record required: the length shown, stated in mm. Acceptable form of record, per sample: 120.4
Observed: 29.6
